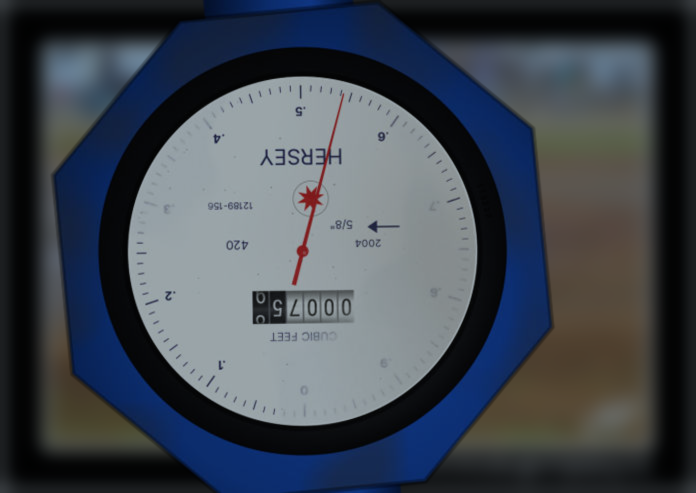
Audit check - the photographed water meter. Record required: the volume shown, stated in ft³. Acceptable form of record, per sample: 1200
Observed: 758.54
